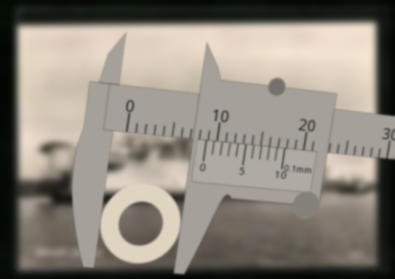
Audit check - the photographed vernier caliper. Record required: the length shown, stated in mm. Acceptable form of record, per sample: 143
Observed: 8.8
